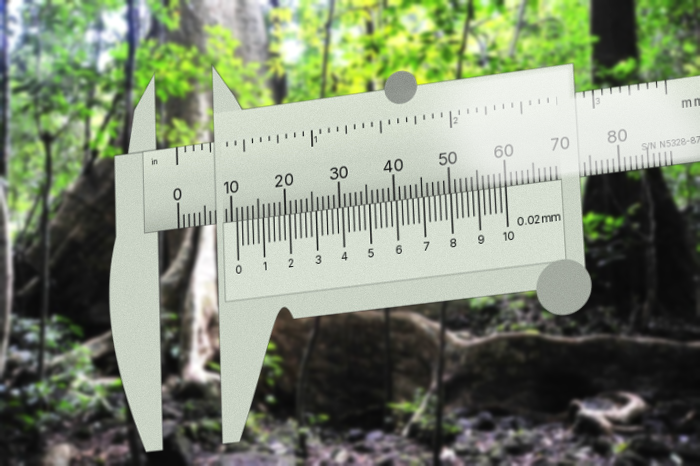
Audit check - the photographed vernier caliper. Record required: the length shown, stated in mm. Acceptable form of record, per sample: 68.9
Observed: 11.0
